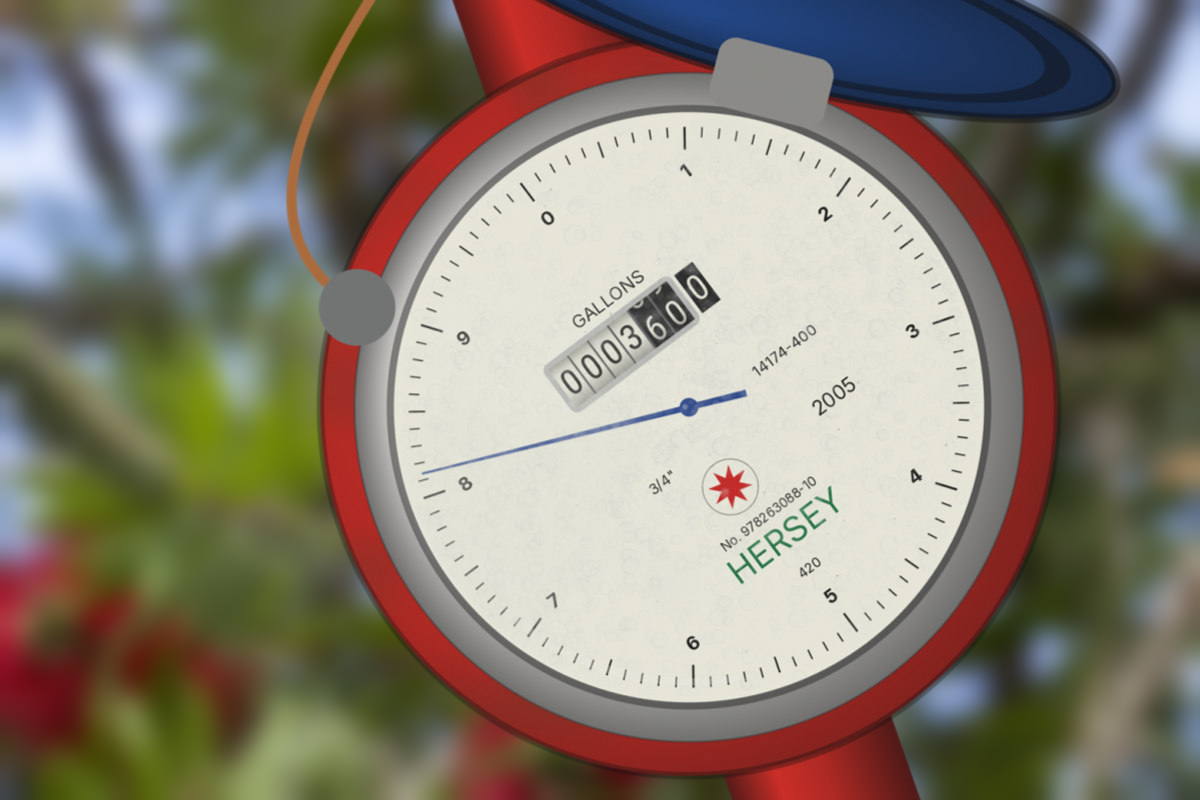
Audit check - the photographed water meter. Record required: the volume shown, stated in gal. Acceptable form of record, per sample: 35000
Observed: 3598.1
